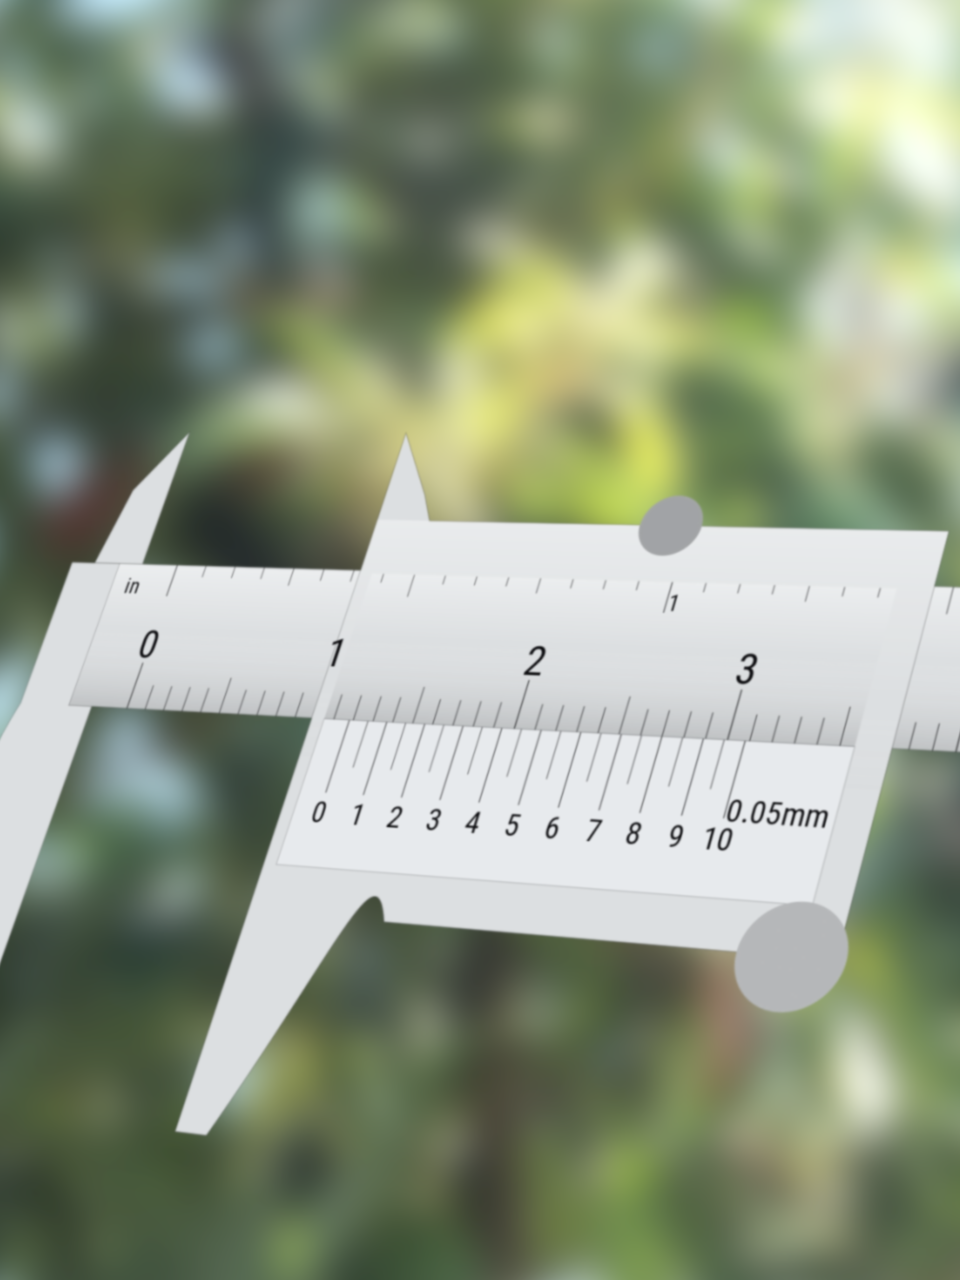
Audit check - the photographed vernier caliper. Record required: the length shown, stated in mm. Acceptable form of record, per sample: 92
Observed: 11.8
